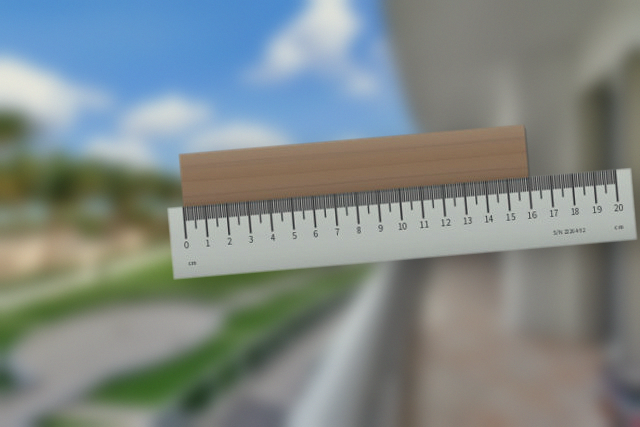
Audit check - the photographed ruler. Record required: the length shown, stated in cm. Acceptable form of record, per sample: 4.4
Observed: 16
